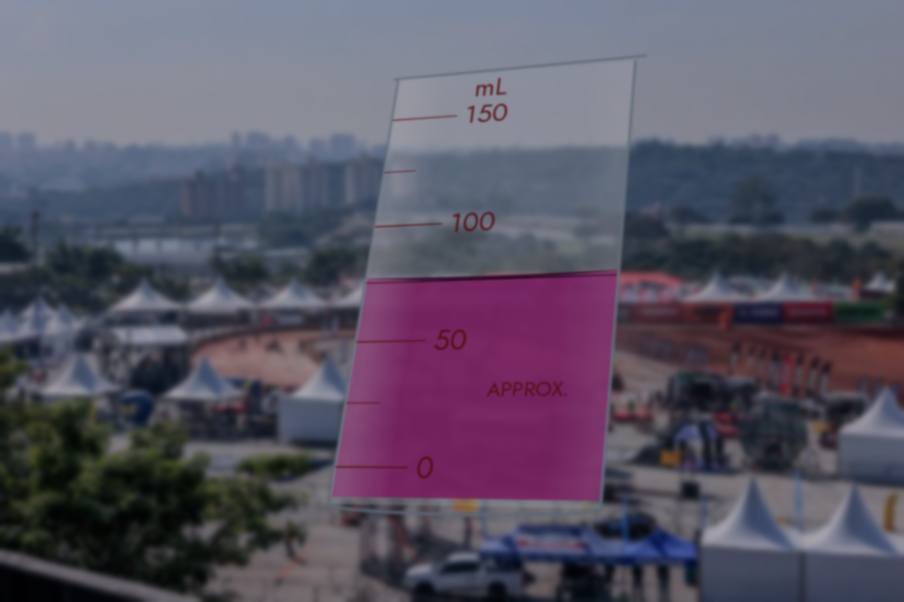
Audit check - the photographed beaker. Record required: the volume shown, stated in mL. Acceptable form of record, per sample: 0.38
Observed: 75
